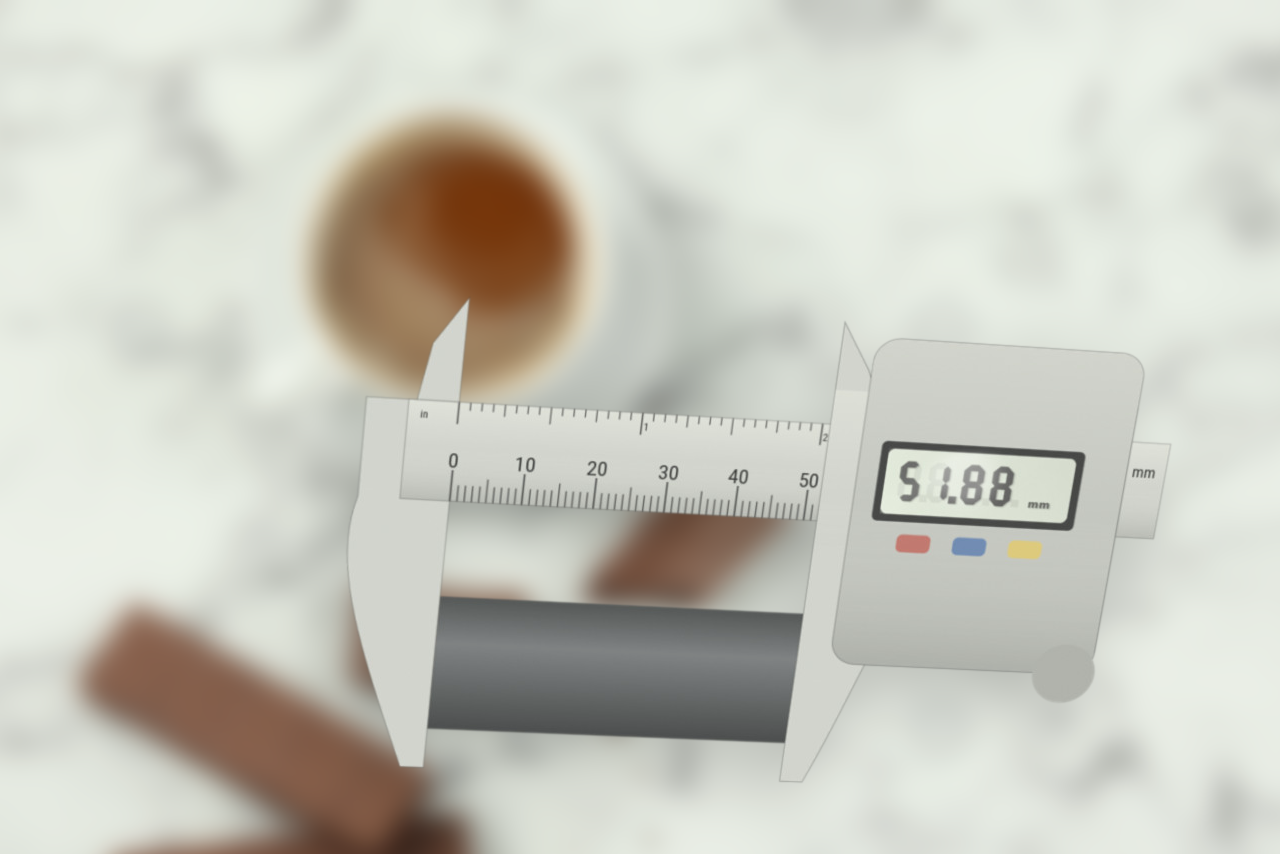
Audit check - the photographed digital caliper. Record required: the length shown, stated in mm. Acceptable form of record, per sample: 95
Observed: 51.88
